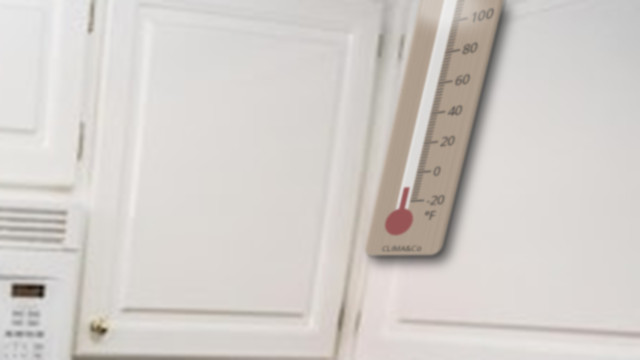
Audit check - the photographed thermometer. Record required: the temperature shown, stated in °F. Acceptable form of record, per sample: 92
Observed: -10
